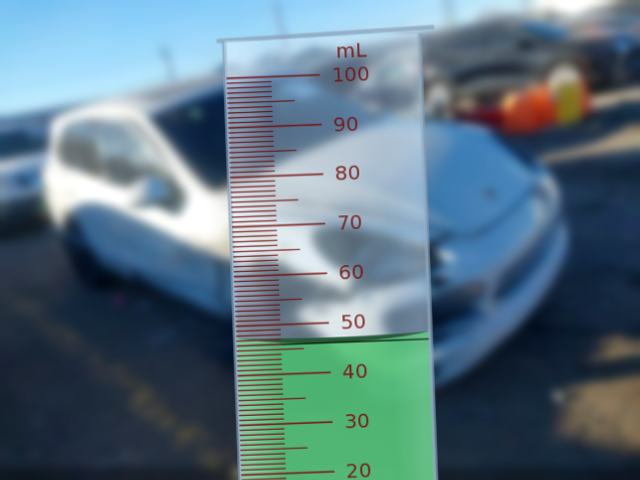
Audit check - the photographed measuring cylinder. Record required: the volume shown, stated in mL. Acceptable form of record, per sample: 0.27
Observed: 46
